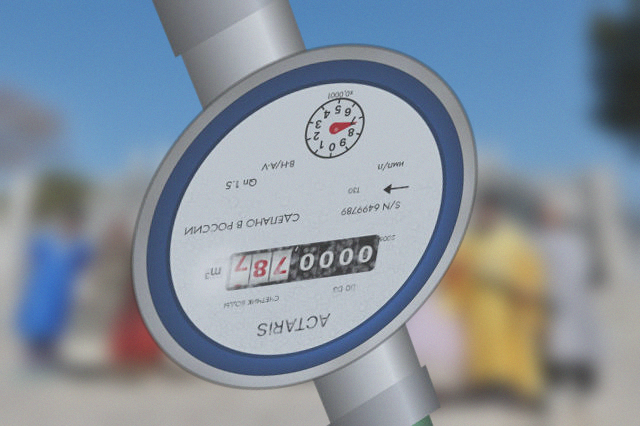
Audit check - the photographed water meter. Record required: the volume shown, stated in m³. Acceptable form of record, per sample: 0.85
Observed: 0.7867
